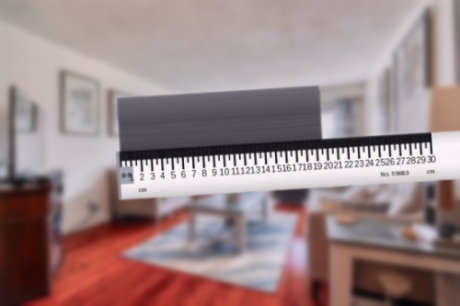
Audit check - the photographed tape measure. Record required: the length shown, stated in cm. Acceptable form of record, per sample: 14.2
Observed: 19.5
